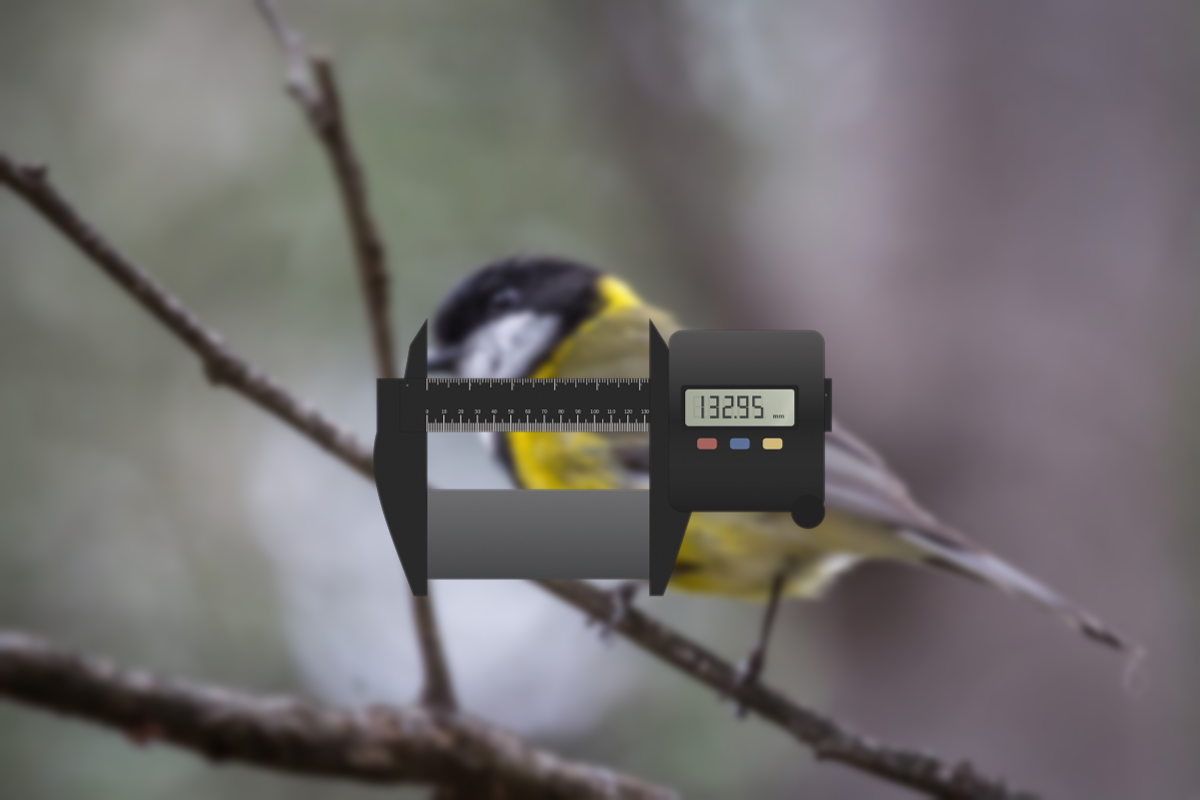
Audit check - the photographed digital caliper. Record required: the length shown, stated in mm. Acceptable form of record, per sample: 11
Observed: 132.95
